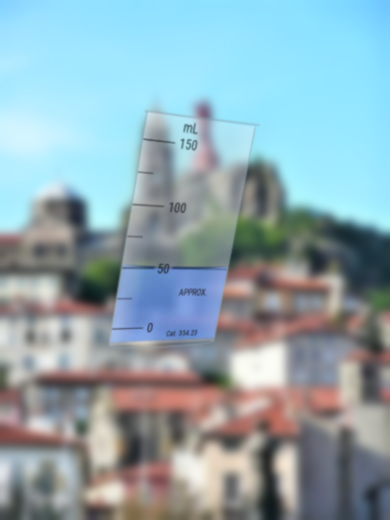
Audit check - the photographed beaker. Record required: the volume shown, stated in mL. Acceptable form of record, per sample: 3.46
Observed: 50
